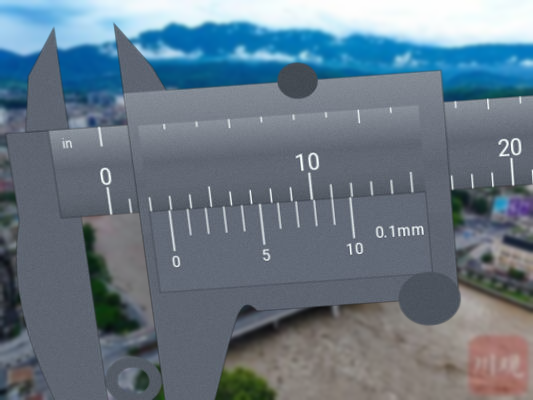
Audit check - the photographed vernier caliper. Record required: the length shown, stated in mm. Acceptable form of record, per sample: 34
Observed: 2.9
